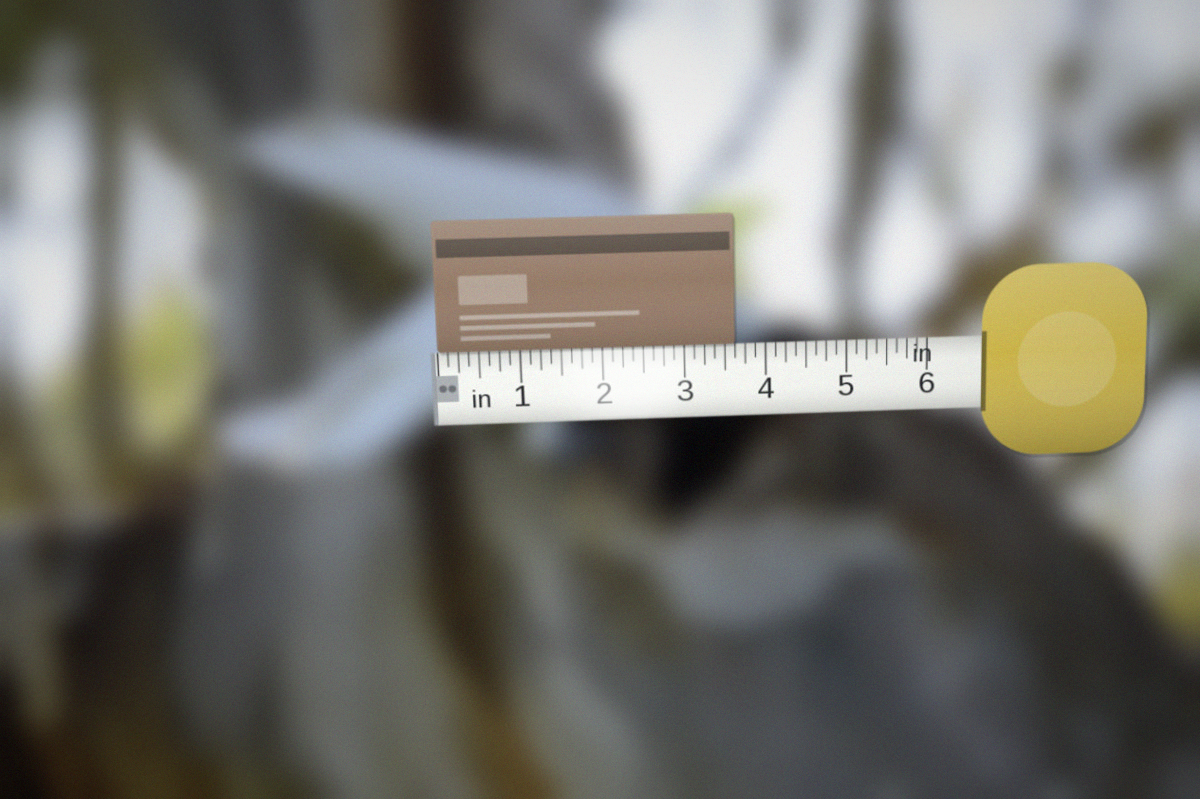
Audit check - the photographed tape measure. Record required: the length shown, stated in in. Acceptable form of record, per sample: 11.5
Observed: 3.625
